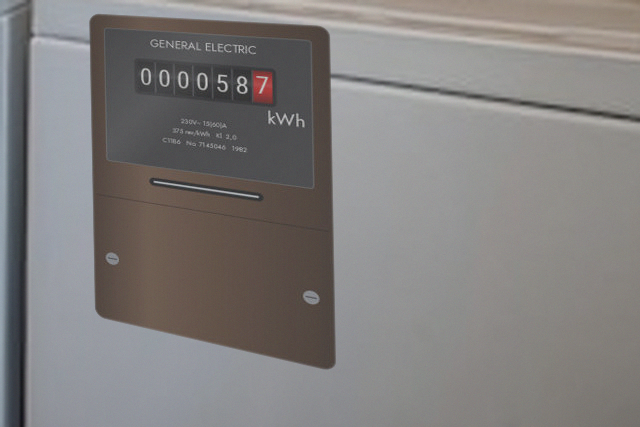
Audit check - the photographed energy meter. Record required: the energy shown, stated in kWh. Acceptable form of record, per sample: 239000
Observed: 58.7
